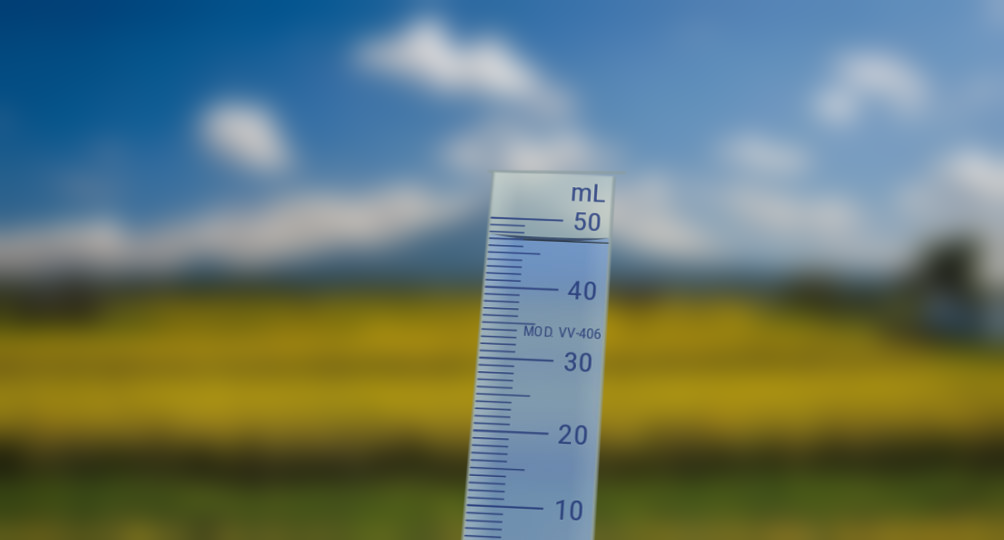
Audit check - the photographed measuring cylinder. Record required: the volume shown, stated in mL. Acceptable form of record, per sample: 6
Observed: 47
